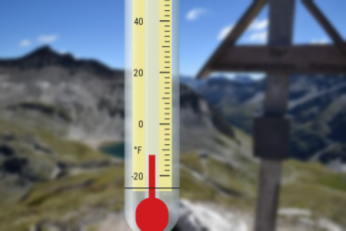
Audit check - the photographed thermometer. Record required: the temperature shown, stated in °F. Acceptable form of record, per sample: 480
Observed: -12
